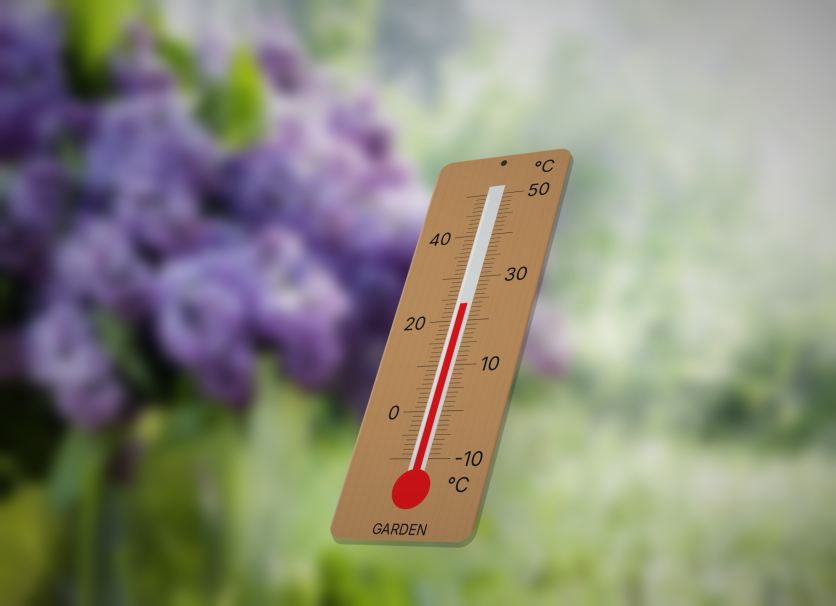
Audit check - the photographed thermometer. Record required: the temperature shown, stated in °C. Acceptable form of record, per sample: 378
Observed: 24
